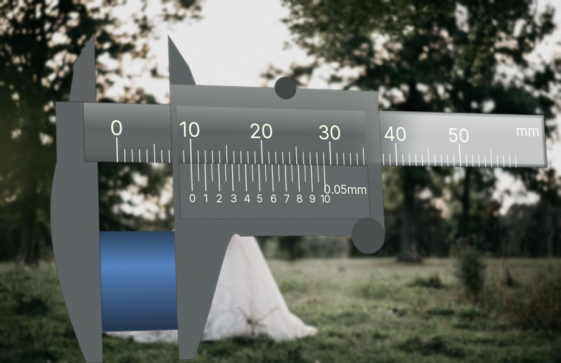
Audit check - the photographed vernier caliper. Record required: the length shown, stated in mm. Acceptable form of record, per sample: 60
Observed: 10.0
